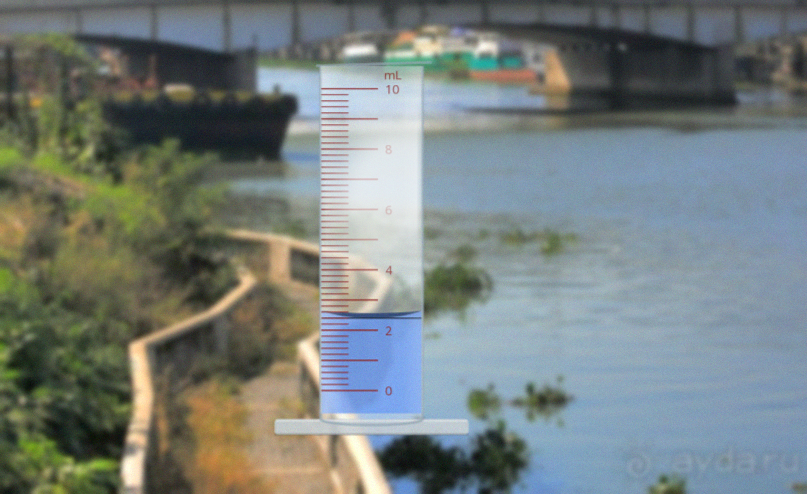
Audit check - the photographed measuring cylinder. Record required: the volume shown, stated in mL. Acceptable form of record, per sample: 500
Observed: 2.4
